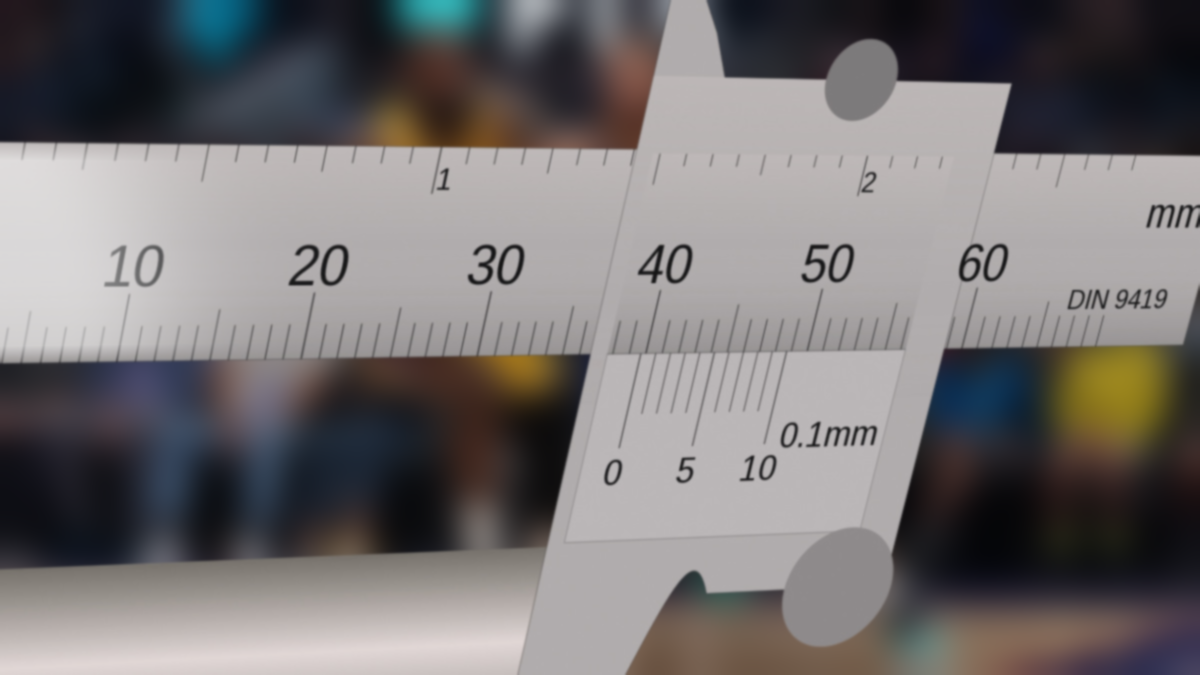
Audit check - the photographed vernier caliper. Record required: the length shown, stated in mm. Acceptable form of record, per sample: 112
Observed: 39.7
